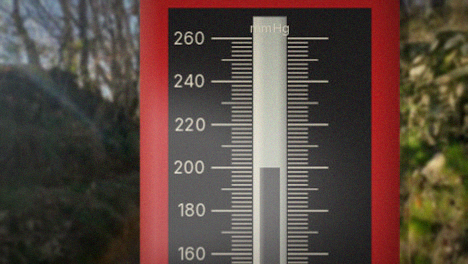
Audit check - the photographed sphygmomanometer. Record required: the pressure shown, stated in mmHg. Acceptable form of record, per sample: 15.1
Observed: 200
